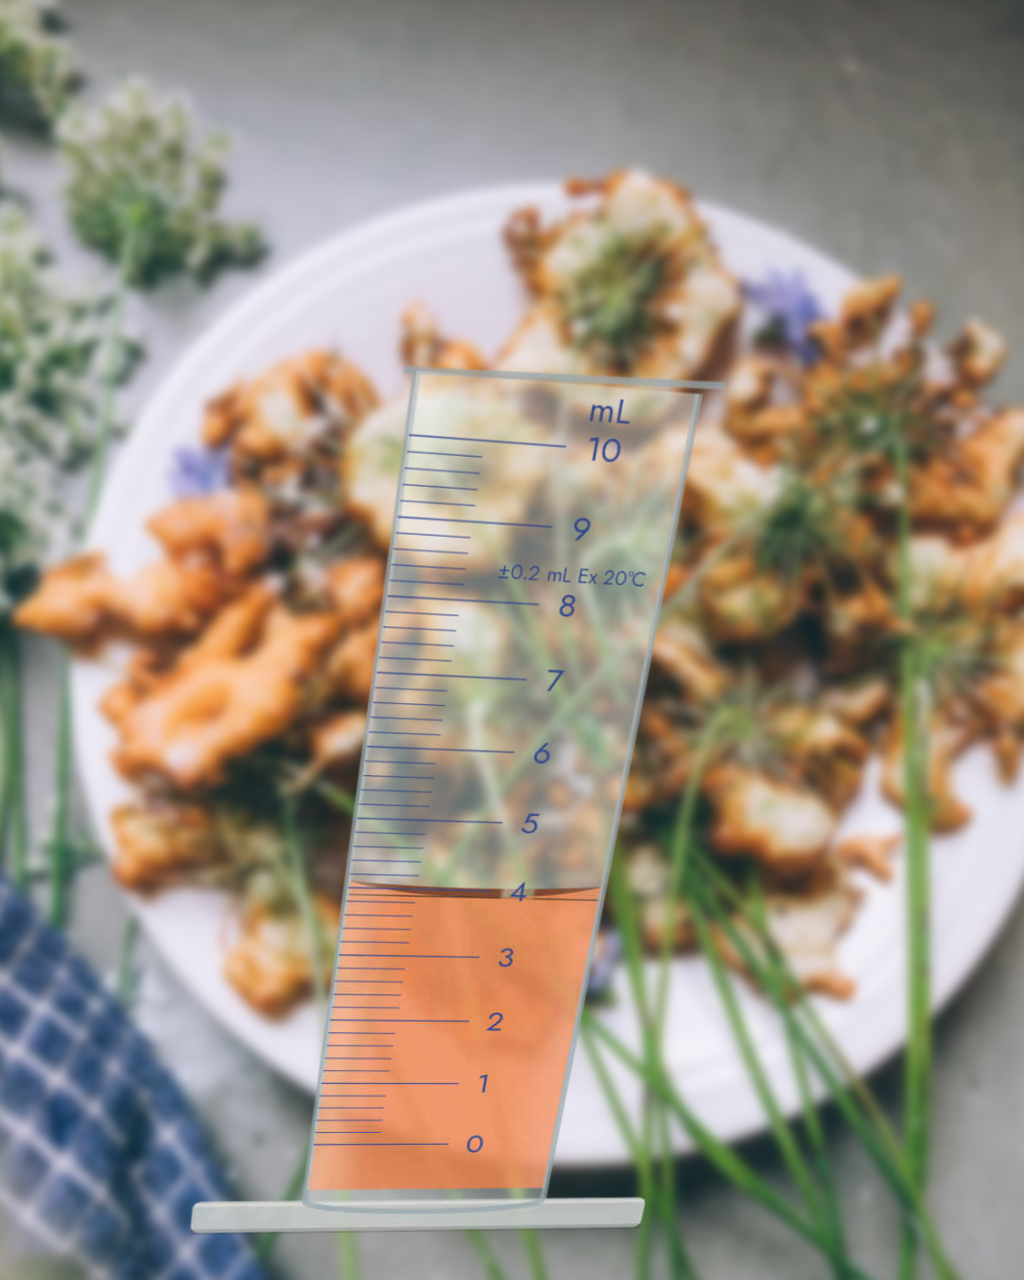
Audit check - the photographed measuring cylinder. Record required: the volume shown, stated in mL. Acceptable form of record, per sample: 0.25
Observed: 3.9
